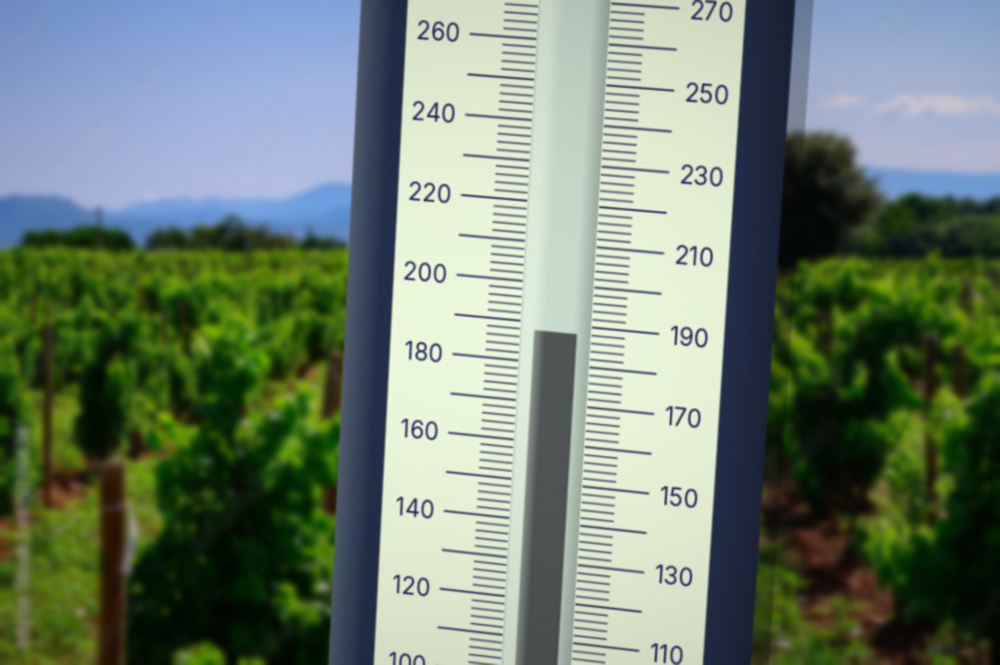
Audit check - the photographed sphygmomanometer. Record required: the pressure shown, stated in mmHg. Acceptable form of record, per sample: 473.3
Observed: 188
